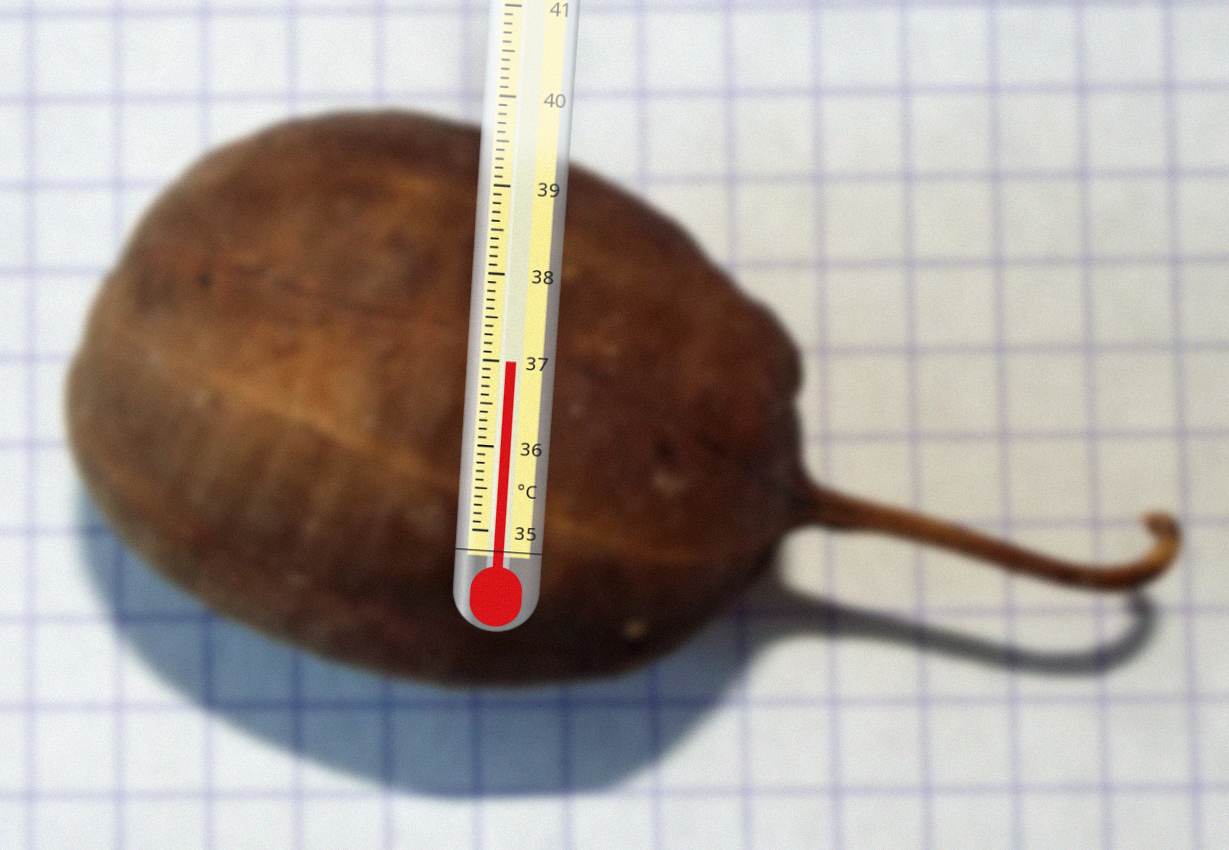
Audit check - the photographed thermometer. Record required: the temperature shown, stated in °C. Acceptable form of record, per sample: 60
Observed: 37
